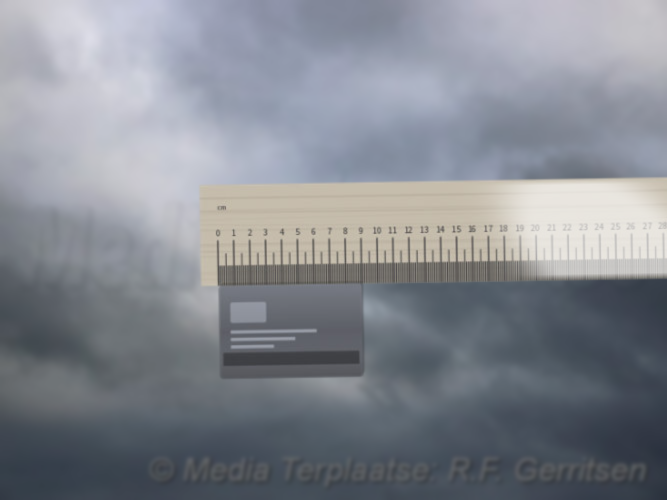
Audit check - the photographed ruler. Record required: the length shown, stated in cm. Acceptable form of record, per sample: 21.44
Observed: 9
